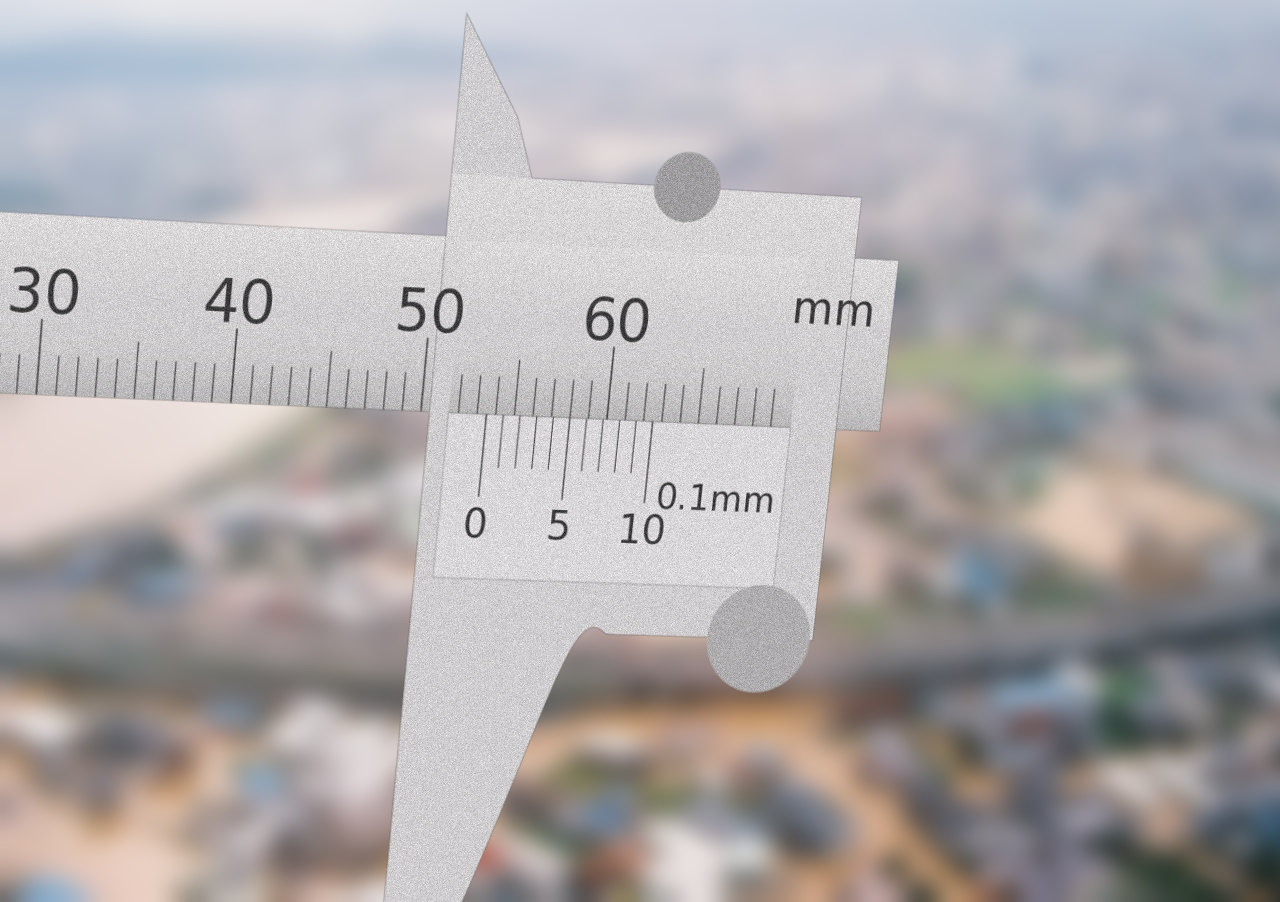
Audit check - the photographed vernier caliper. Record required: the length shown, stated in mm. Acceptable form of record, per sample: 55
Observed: 53.5
